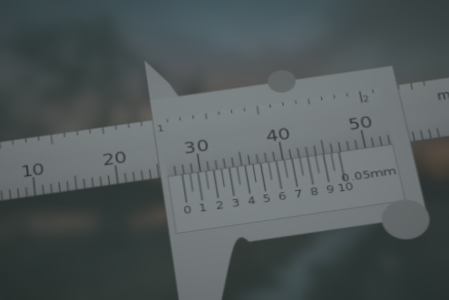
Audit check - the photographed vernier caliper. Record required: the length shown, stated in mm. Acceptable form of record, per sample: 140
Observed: 27.8
